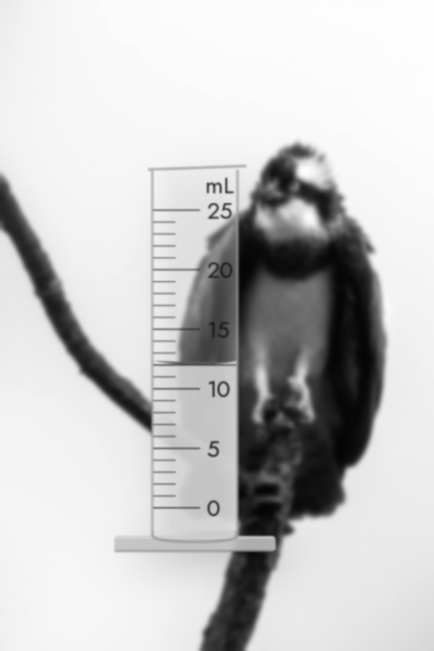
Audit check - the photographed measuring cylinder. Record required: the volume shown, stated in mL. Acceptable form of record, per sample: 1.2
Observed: 12
